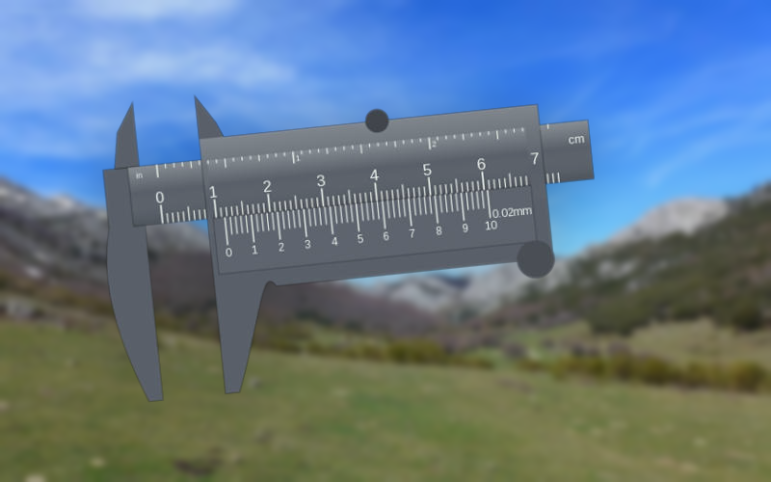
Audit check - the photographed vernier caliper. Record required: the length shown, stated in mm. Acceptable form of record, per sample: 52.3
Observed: 11.6
